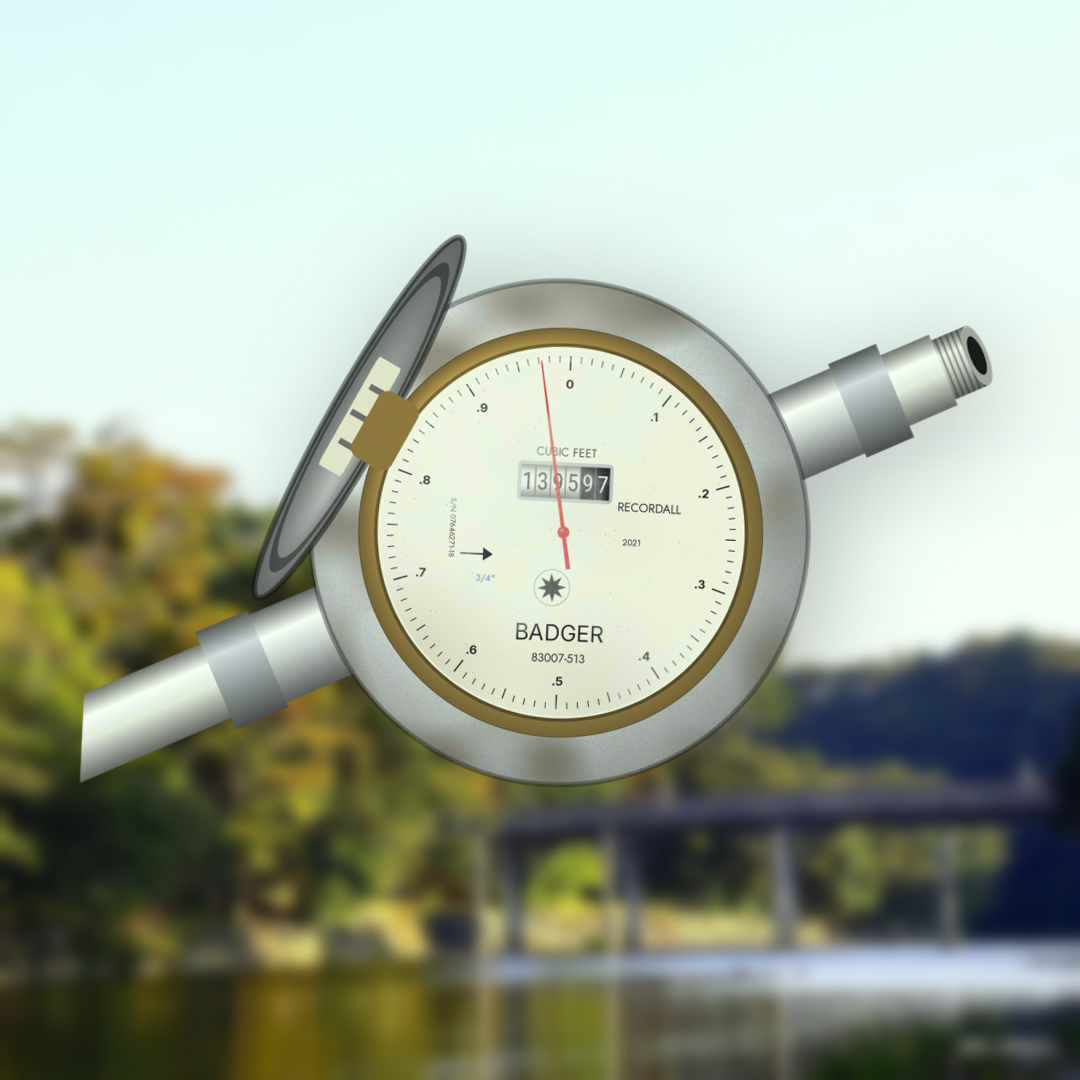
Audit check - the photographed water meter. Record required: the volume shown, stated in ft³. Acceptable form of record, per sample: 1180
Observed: 139596.97
